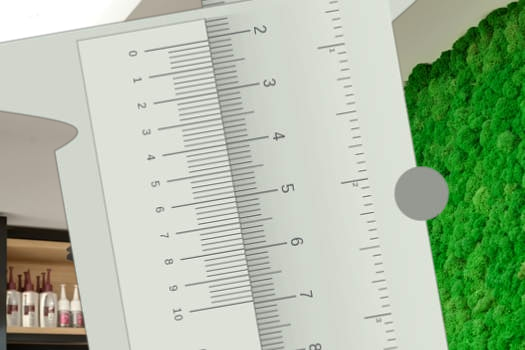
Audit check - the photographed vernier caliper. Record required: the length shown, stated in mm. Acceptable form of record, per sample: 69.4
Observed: 20.5
